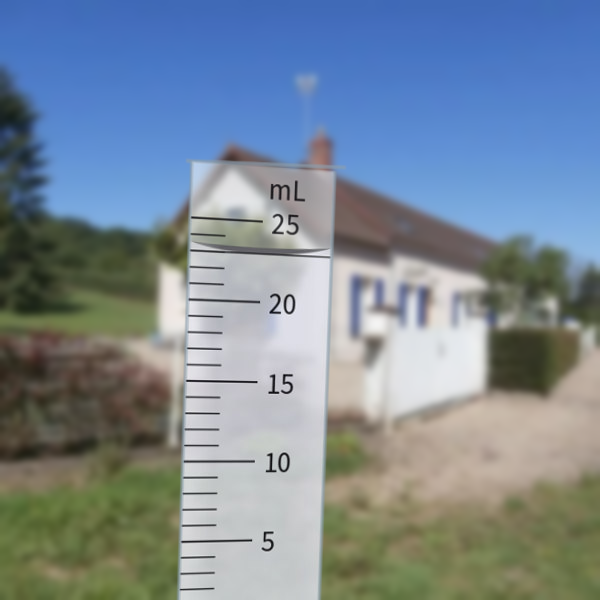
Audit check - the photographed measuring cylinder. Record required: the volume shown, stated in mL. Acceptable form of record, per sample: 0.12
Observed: 23
